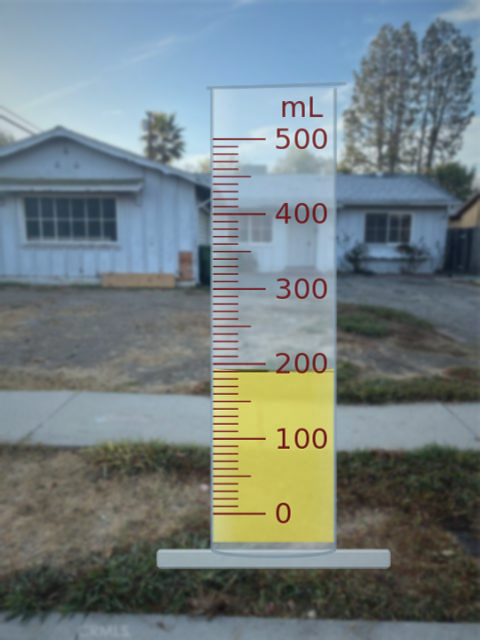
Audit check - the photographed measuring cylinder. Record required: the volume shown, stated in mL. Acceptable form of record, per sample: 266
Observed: 190
